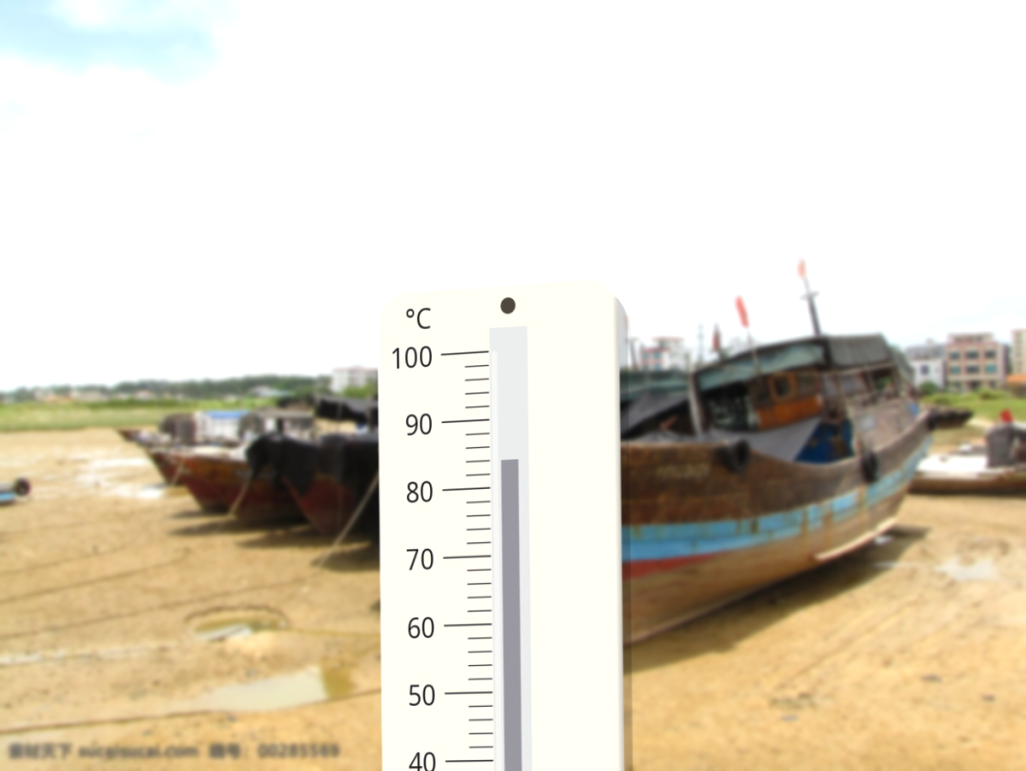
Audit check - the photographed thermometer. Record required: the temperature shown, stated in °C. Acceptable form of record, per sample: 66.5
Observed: 84
